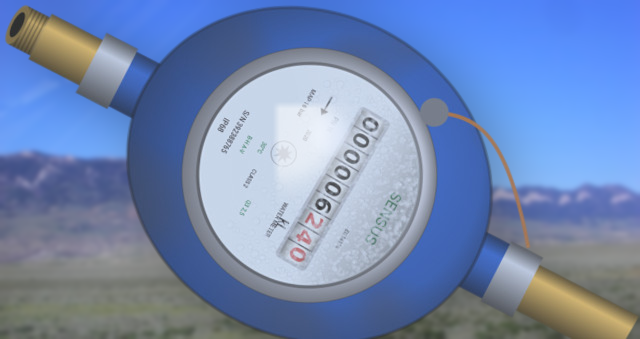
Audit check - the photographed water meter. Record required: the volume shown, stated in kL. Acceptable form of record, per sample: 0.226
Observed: 6.240
